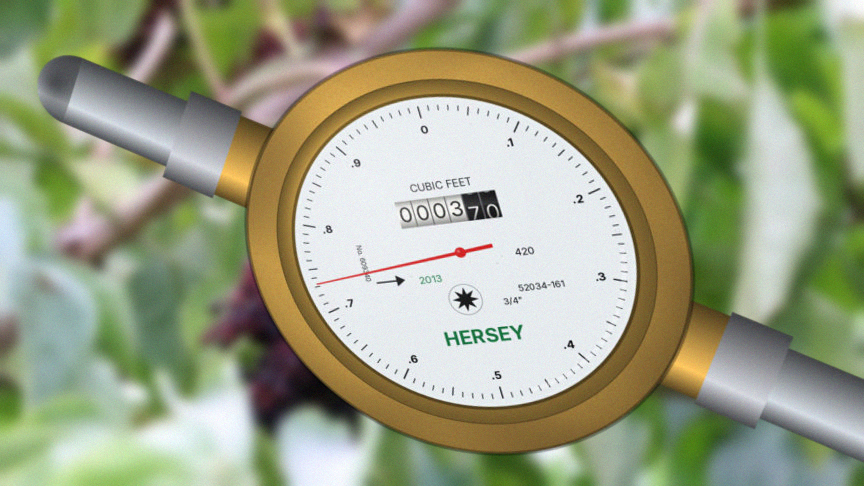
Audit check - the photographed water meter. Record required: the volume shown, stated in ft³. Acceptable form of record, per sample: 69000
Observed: 369.73
